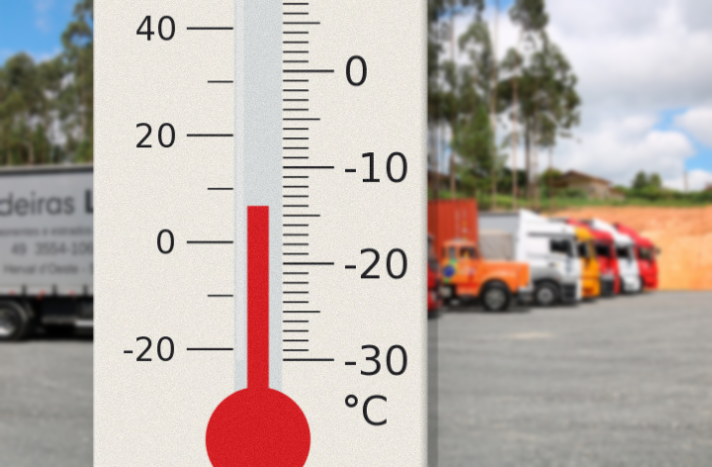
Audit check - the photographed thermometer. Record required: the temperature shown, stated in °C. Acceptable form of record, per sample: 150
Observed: -14
